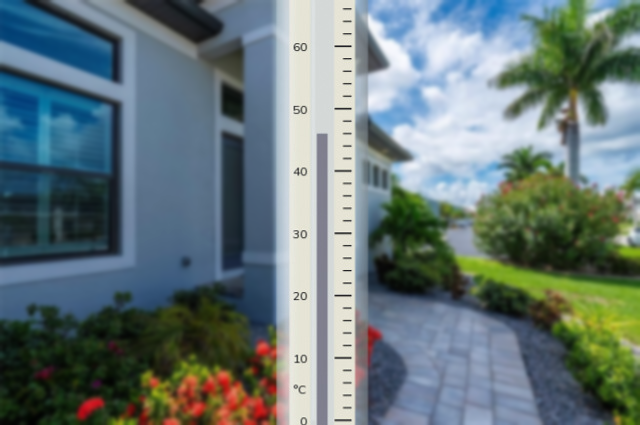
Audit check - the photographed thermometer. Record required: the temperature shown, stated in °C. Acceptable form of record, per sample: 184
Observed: 46
